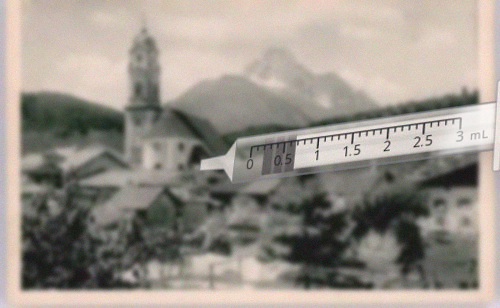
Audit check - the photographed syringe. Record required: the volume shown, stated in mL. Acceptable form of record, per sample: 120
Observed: 0.2
